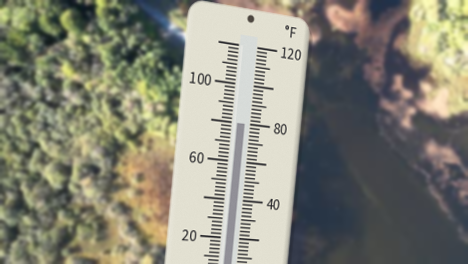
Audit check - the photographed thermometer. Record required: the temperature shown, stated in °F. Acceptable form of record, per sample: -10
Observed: 80
